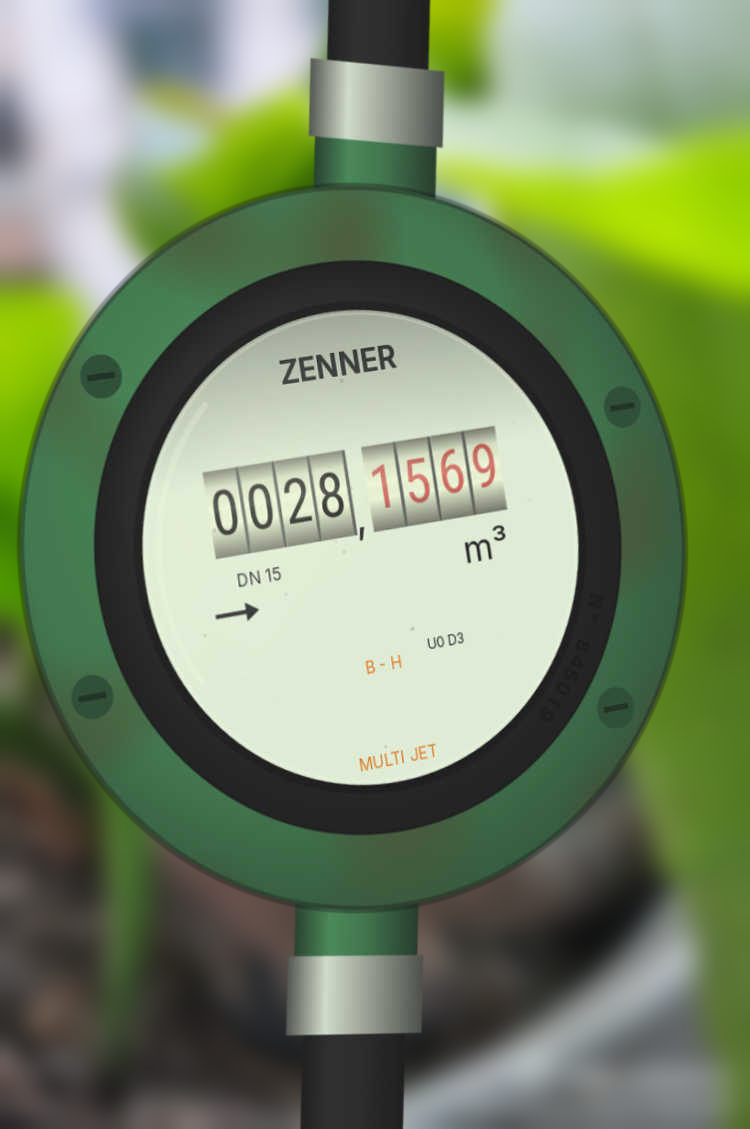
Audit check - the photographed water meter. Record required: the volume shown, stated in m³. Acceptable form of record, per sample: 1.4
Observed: 28.1569
